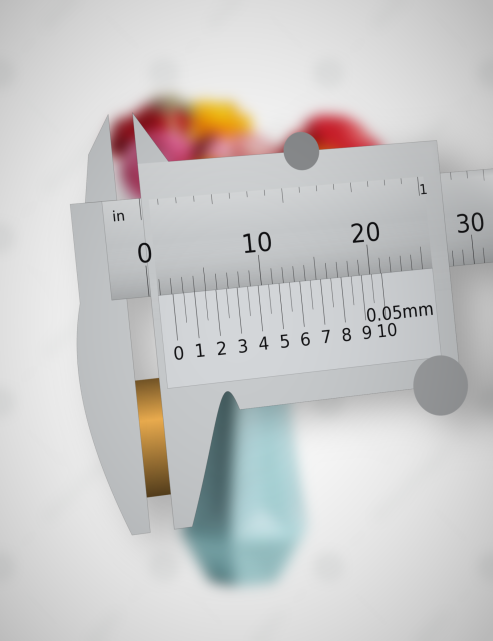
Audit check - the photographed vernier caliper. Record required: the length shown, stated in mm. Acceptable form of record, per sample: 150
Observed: 2.1
